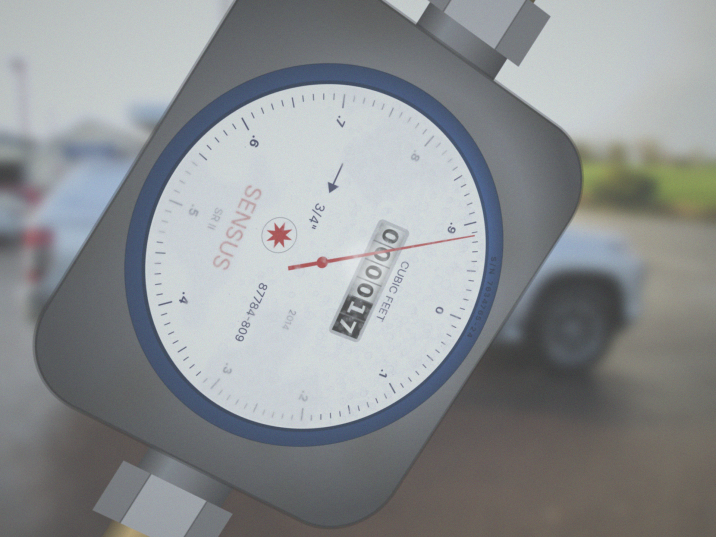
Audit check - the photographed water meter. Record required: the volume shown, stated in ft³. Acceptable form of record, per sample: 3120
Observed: 16.91
